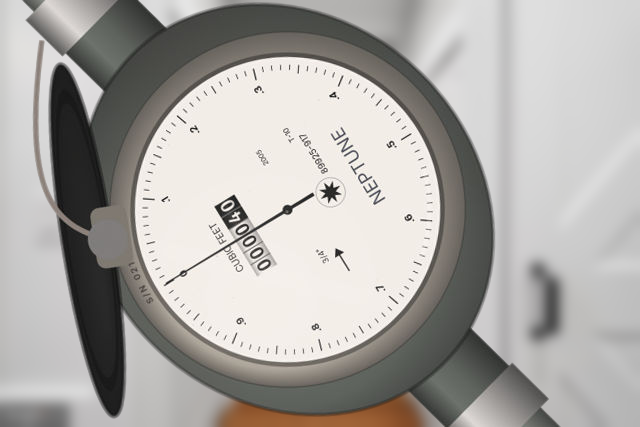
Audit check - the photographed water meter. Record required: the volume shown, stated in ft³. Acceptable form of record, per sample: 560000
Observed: 40.00
